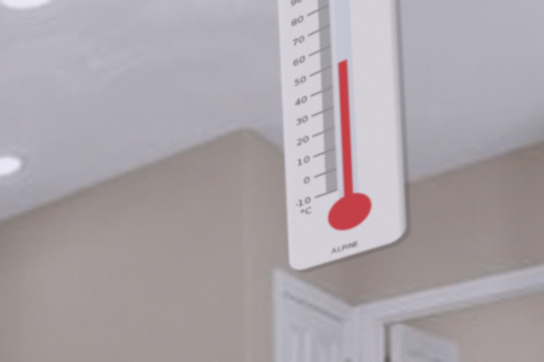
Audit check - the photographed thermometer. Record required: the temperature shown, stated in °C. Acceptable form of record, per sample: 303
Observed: 50
